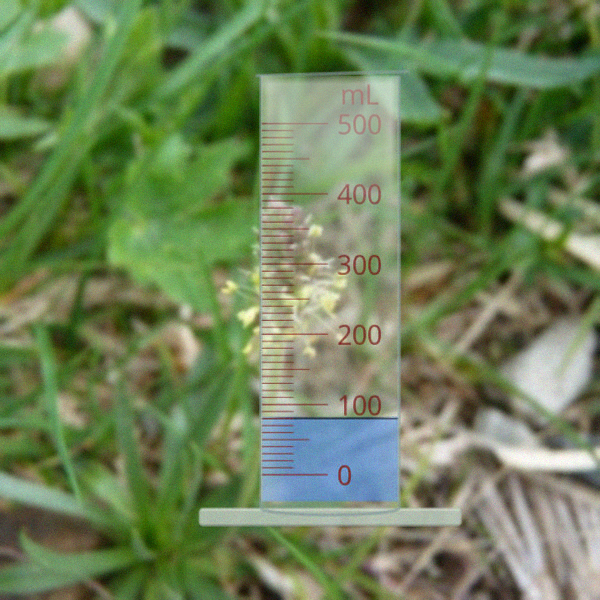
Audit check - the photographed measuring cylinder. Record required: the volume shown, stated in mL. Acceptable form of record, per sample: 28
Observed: 80
